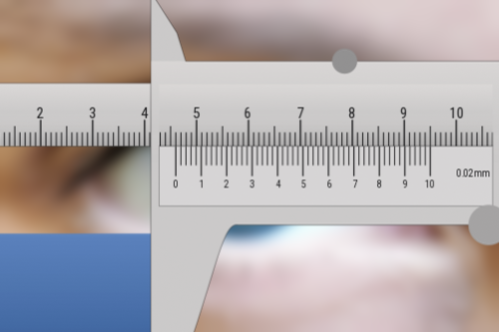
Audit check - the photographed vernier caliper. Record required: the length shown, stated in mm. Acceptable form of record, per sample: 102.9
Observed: 46.0
